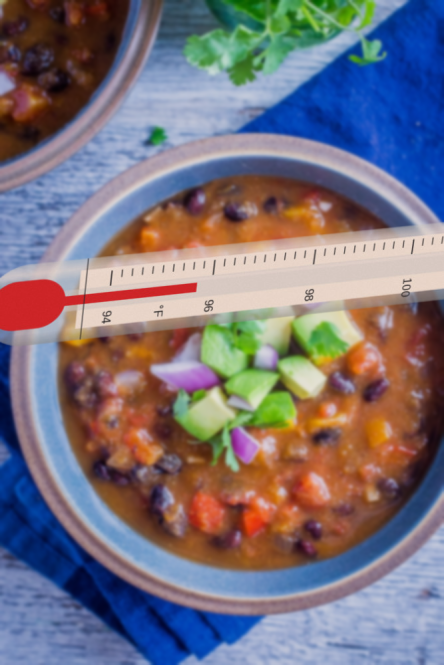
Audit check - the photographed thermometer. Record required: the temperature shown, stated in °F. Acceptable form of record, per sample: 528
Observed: 95.7
